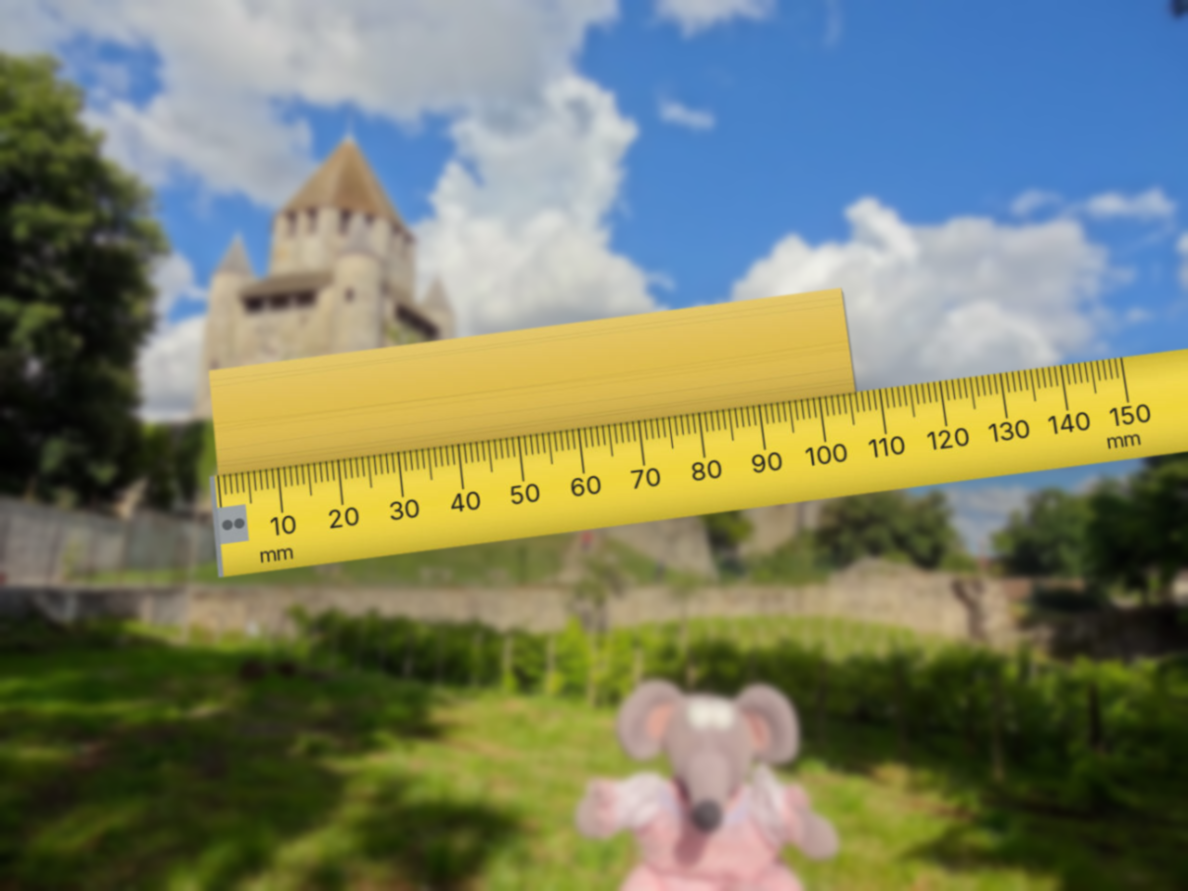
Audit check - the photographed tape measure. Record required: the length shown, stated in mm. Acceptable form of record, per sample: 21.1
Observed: 106
